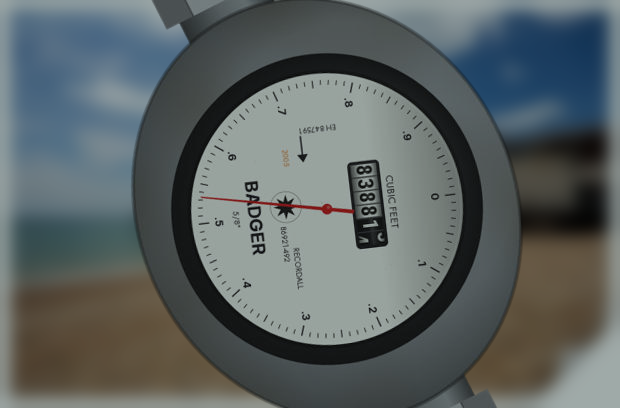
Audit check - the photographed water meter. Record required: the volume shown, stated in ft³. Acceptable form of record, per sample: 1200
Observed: 838813.53
